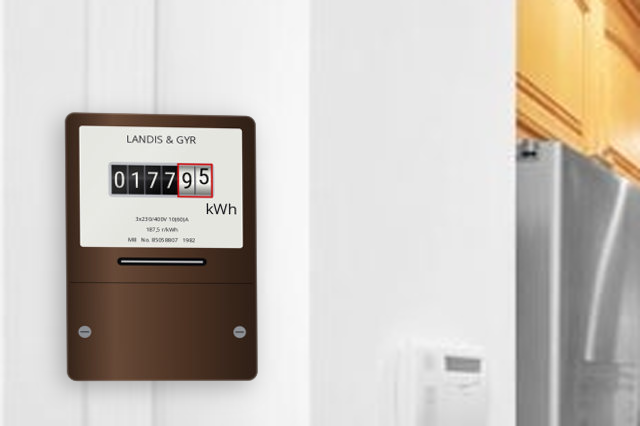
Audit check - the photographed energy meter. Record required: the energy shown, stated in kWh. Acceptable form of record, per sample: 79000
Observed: 177.95
